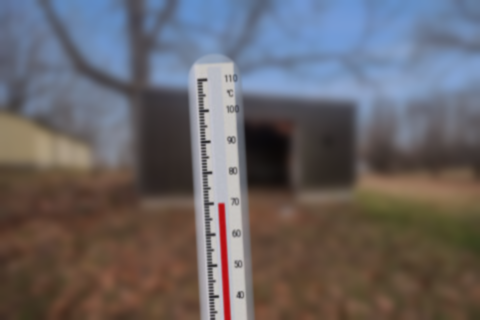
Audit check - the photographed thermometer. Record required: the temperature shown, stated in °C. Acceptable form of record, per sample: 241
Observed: 70
